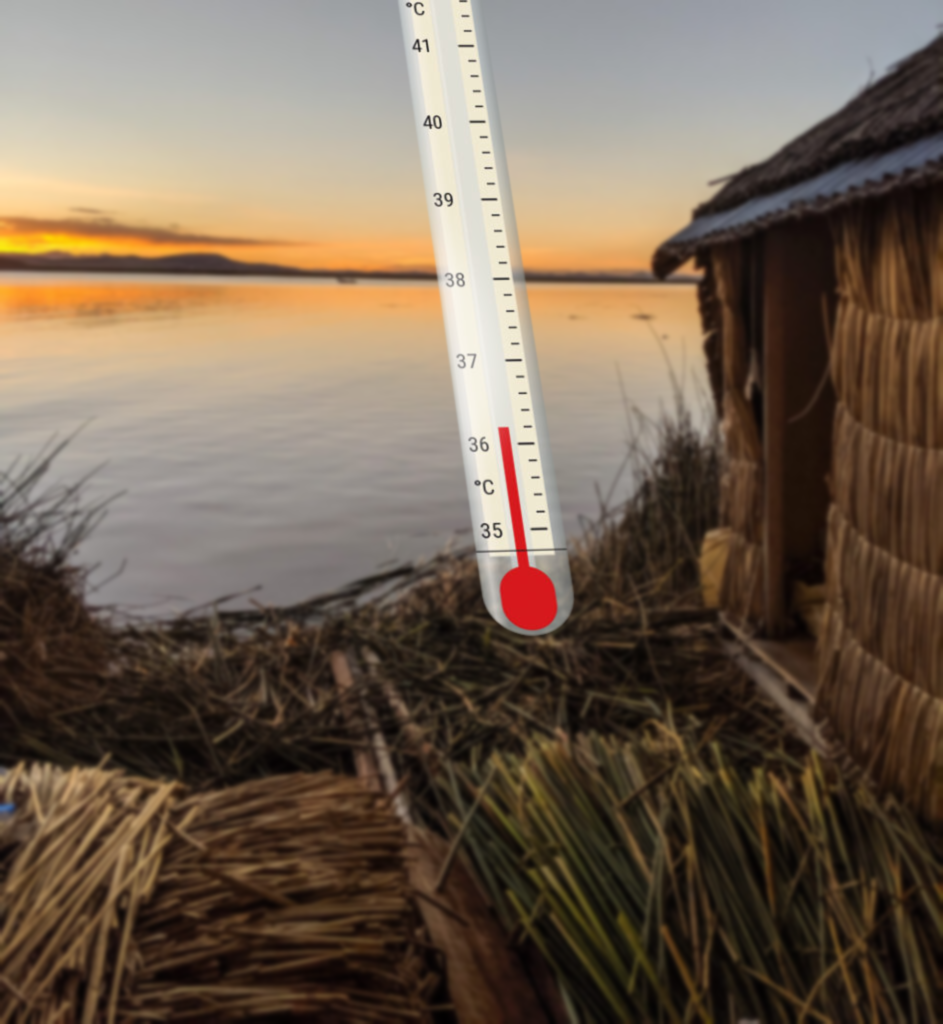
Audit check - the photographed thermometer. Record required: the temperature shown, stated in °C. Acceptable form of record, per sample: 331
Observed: 36.2
